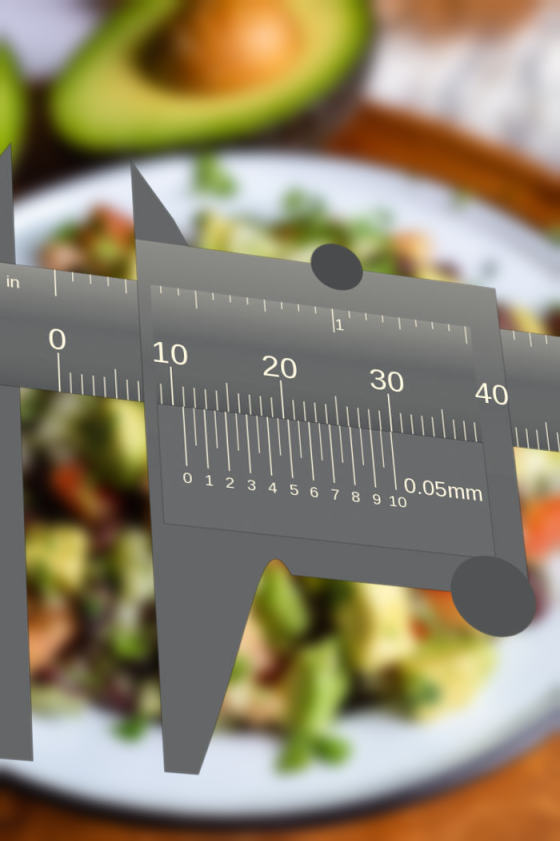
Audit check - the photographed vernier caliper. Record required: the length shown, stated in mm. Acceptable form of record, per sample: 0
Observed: 10.9
